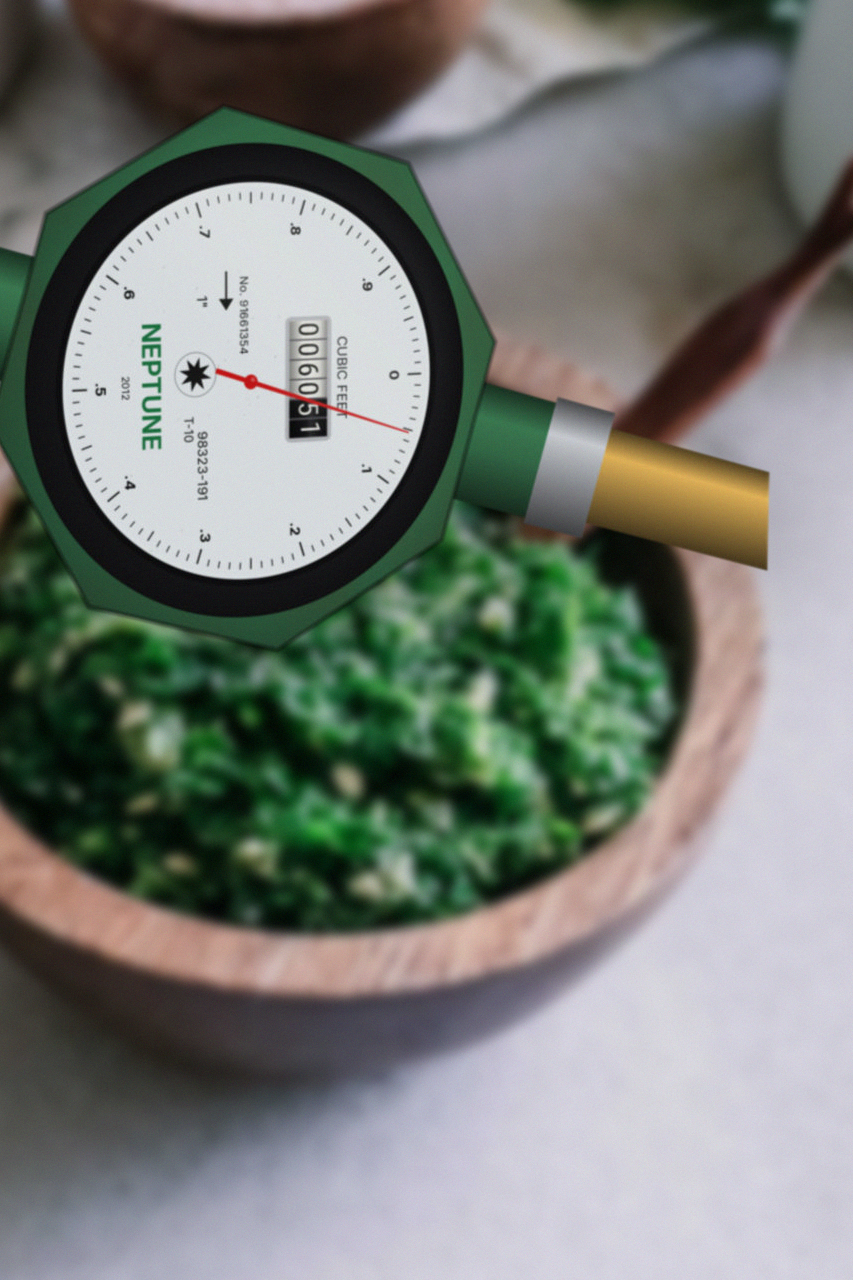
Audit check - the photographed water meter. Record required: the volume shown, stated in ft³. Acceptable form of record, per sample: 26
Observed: 6051.05
